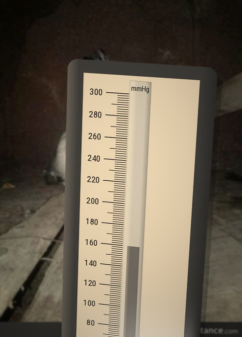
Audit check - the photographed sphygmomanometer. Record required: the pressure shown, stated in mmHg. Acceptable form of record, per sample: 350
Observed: 160
